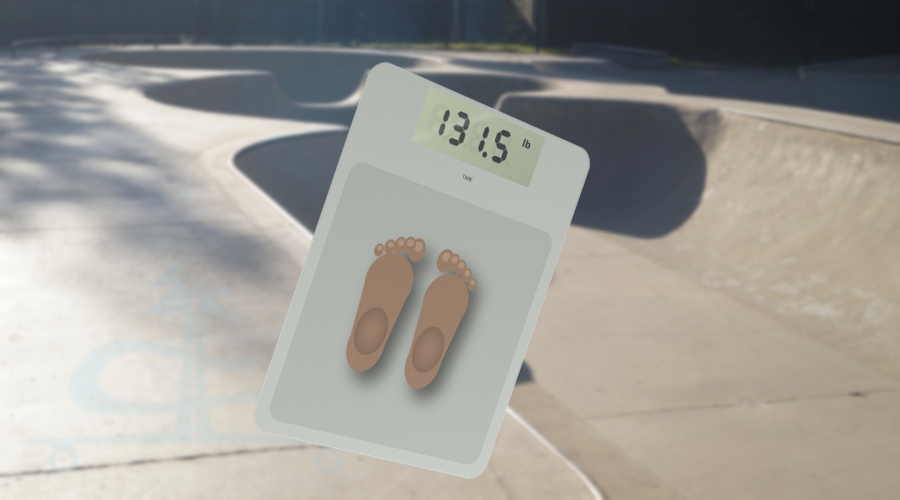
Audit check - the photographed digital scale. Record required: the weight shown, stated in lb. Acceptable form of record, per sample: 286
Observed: 131.5
